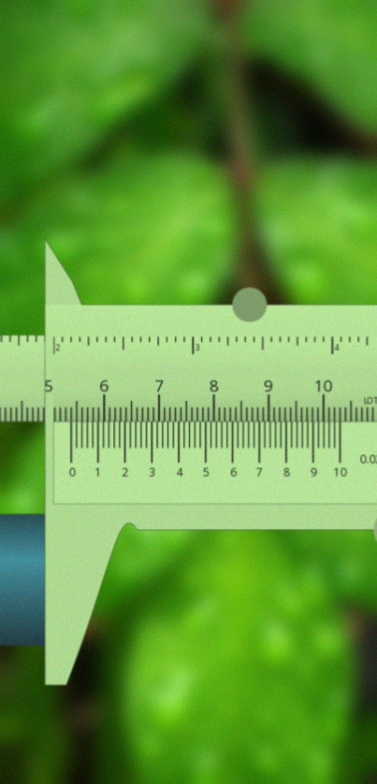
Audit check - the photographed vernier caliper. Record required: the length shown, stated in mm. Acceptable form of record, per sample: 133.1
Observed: 54.0
